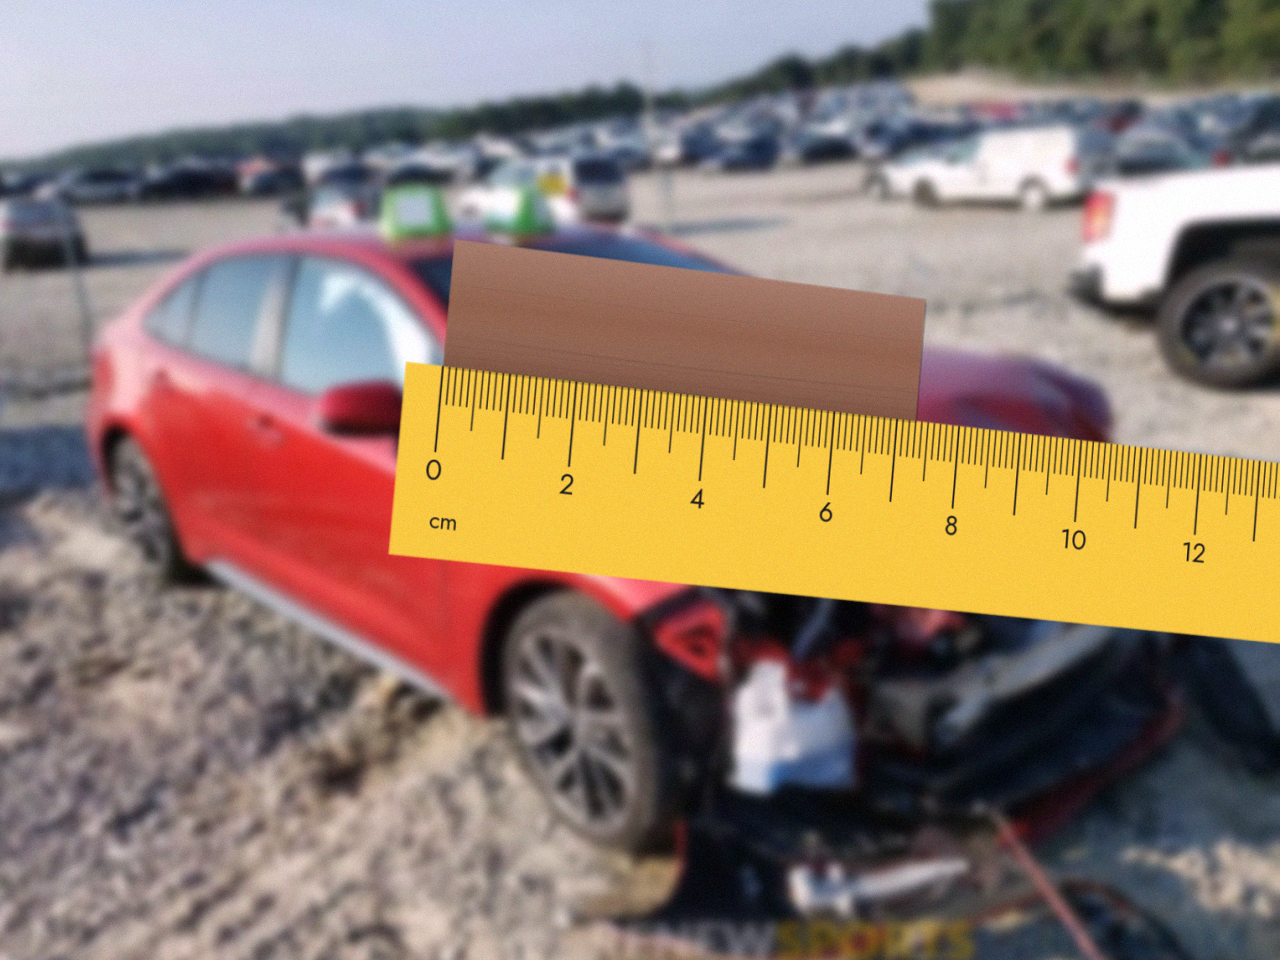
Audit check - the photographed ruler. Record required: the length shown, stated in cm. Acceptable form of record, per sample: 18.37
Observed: 7.3
